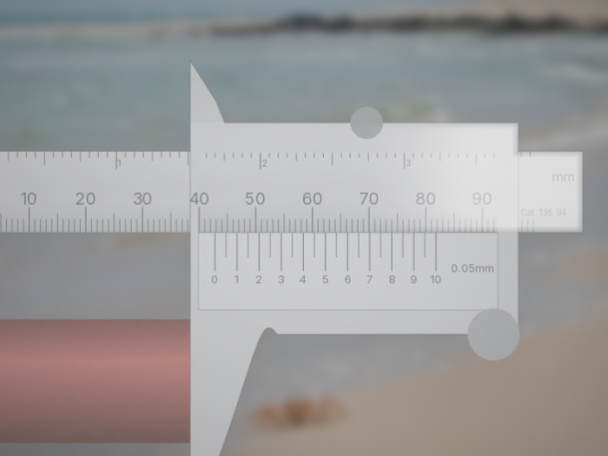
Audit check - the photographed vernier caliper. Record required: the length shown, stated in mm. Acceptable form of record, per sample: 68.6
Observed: 42.8
